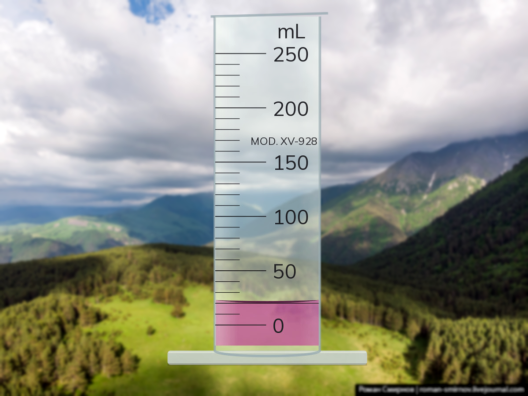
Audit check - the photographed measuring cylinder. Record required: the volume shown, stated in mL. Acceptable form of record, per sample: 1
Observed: 20
